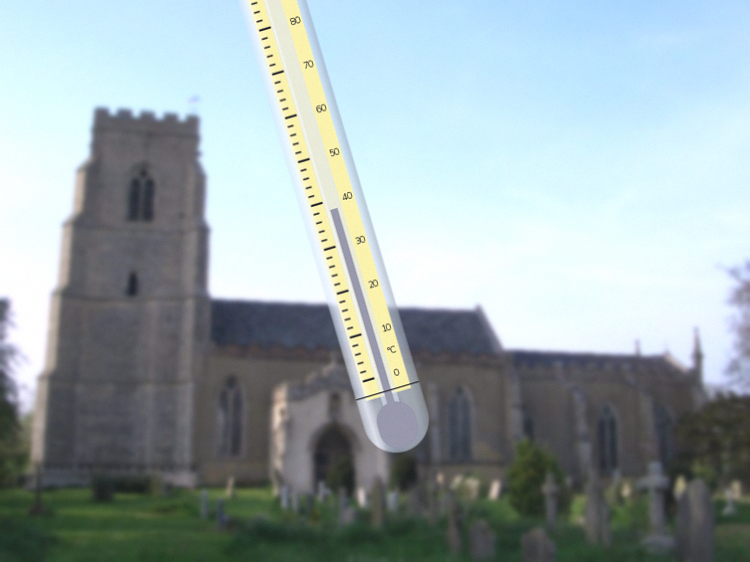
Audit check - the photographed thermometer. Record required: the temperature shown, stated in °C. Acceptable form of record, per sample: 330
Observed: 38
